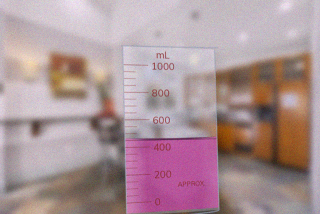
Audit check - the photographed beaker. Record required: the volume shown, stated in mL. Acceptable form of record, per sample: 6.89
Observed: 450
